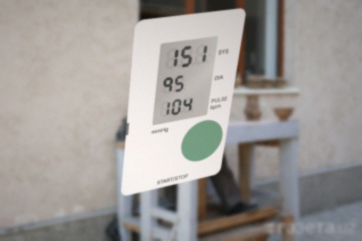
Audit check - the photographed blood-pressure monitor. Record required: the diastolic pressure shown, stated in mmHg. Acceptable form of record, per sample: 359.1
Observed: 95
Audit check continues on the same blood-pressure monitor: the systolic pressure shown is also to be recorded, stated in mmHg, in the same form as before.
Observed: 151
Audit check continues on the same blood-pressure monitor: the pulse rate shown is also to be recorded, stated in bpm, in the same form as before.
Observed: 104
